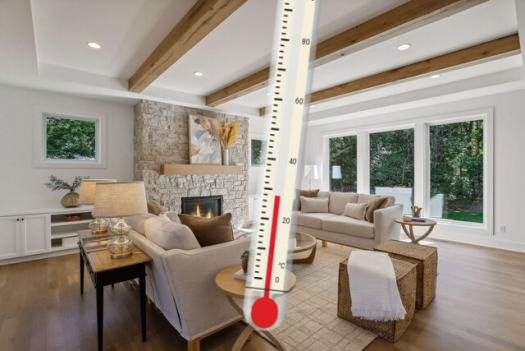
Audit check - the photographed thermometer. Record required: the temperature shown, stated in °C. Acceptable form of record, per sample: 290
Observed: 28
